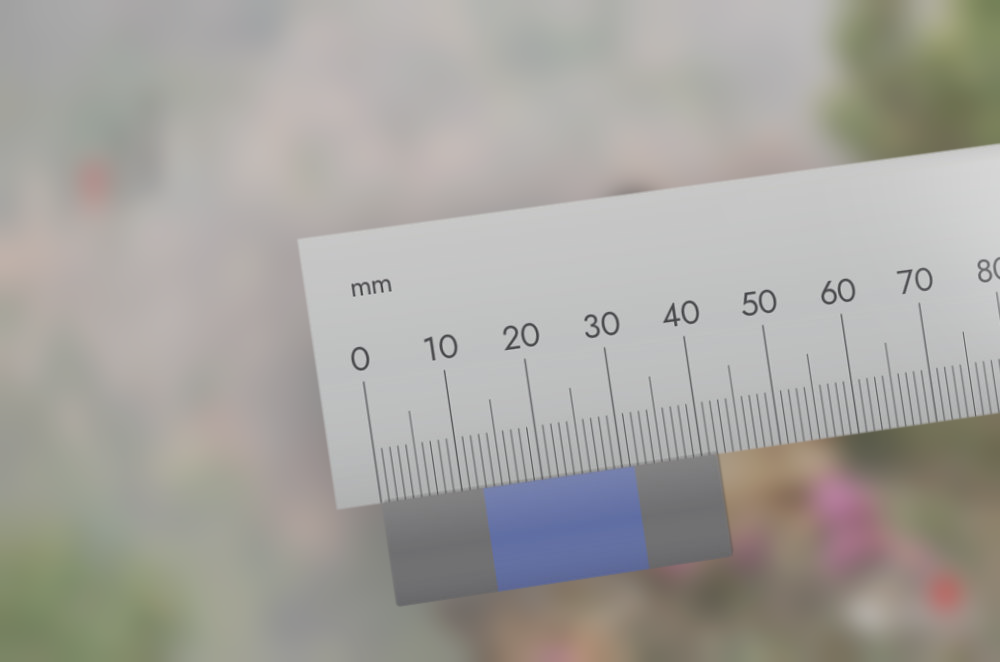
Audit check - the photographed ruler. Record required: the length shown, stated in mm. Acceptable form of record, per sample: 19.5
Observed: 42
